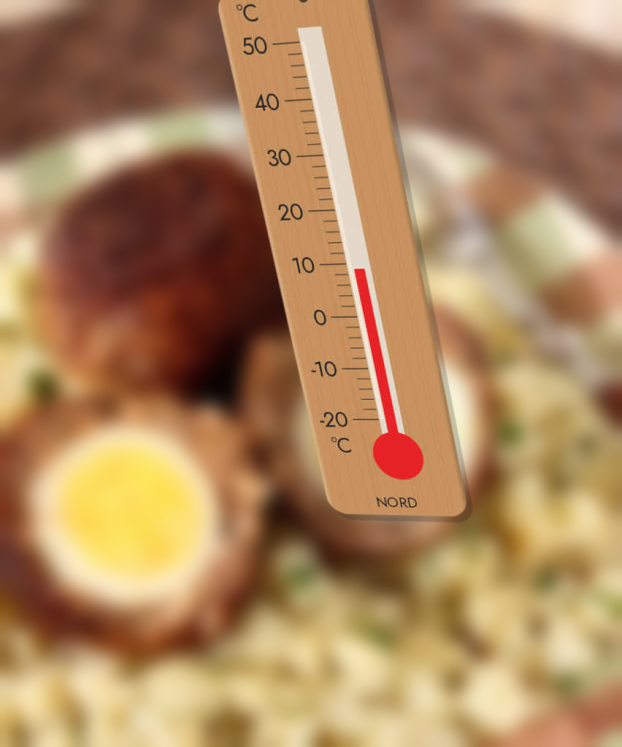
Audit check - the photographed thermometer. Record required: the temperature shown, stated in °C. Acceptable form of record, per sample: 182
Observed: 9
